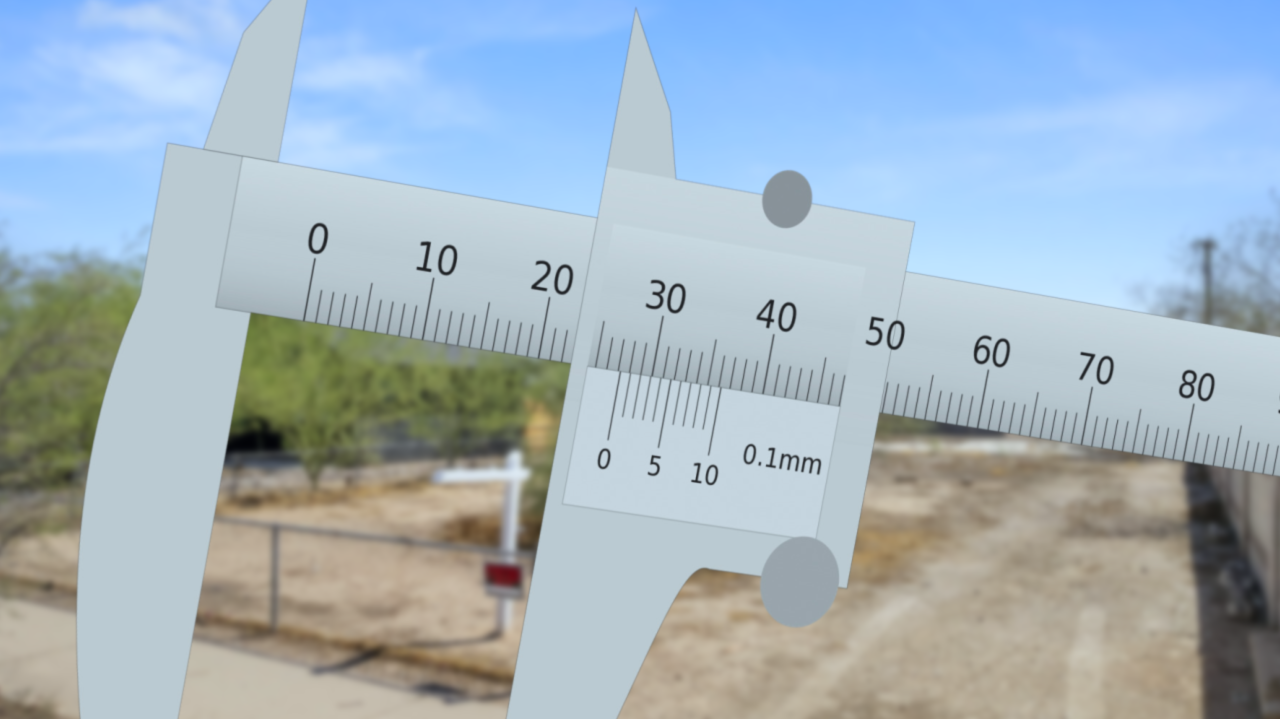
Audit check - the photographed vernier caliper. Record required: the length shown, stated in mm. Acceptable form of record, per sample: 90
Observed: 27.2
